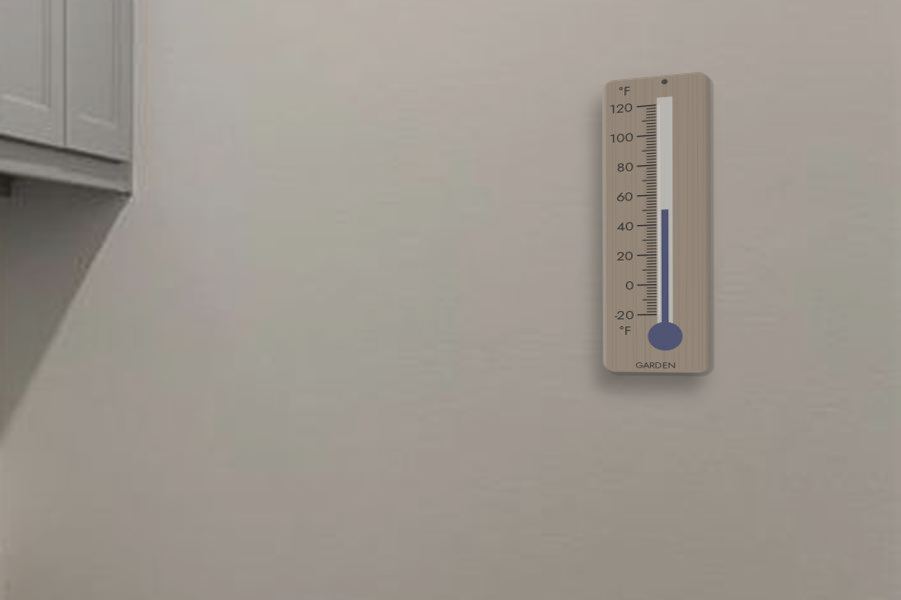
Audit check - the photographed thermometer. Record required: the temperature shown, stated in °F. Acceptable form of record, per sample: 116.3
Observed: 50
